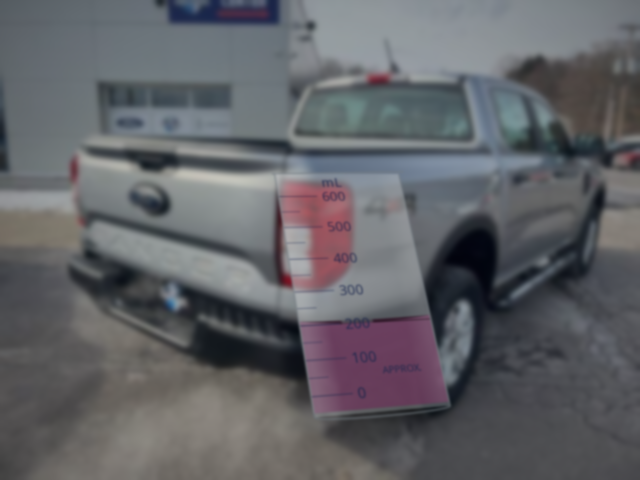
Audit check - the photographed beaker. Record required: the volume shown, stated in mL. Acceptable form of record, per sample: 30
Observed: 200
